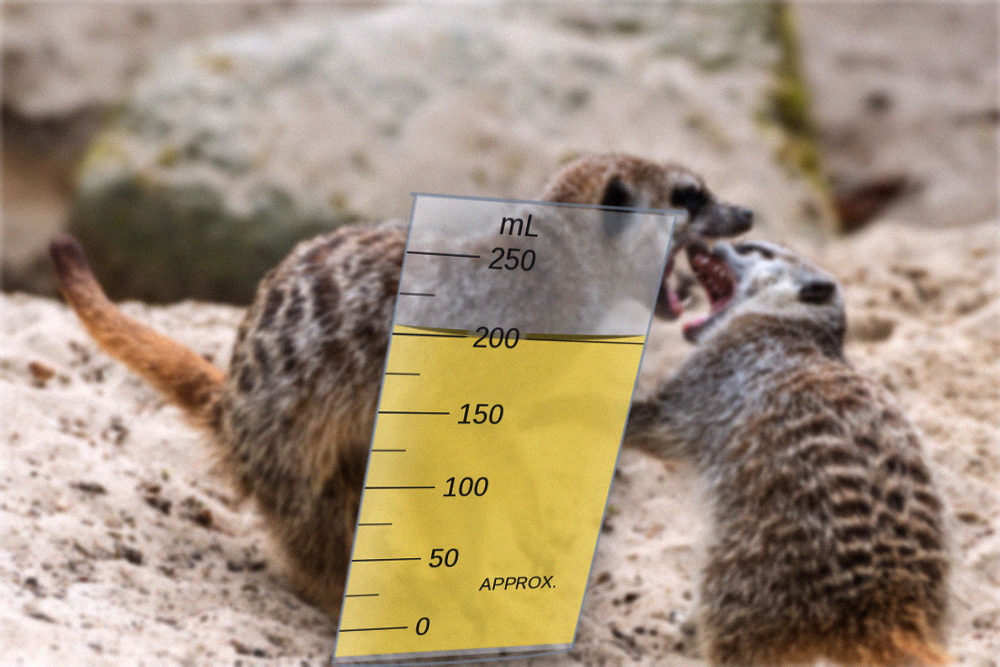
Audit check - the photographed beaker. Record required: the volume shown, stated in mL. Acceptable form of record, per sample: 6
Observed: 200
